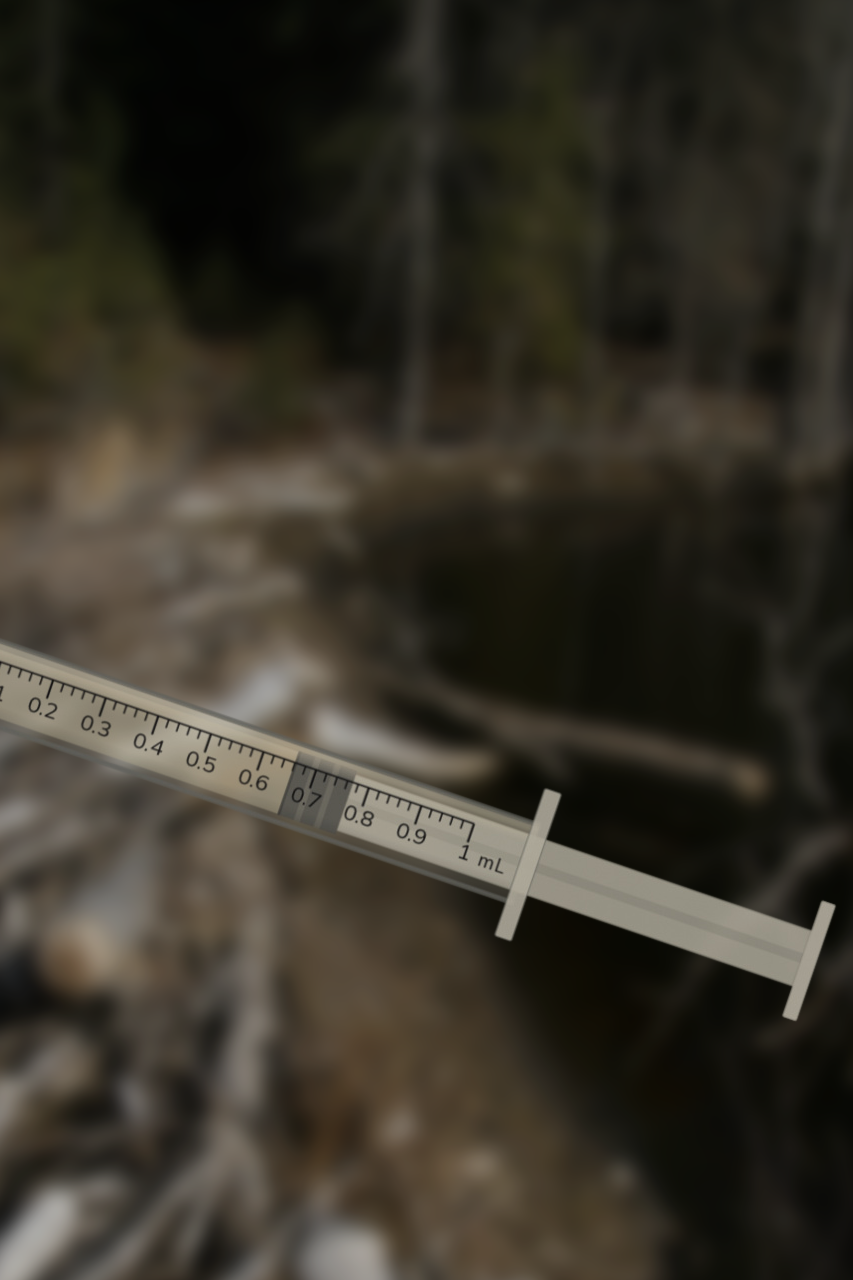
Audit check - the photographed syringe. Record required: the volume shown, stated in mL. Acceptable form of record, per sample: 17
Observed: 0.66
